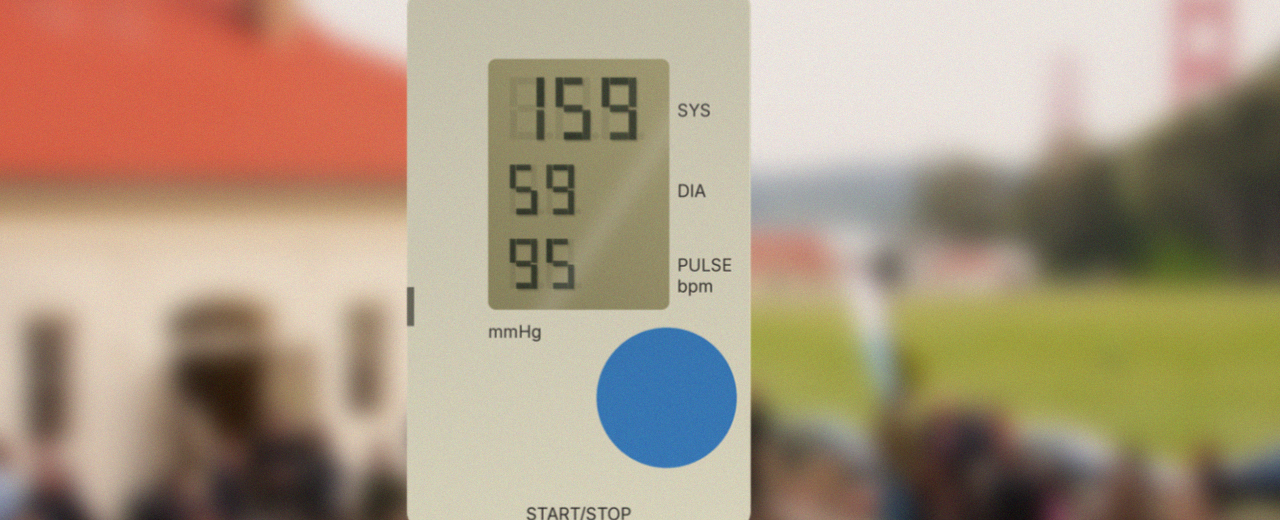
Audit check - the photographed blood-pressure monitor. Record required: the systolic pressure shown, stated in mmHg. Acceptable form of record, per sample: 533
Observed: 159
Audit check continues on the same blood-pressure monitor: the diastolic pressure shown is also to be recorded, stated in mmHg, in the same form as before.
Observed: 59
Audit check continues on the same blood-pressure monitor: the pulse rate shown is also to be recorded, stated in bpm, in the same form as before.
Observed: 95
